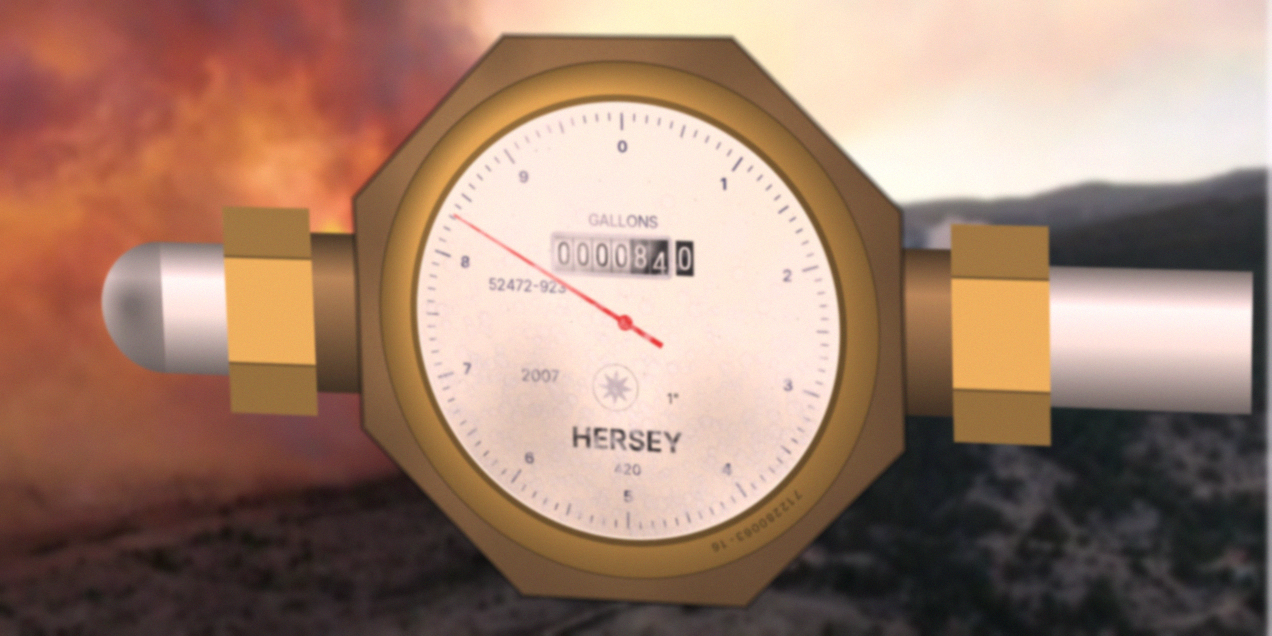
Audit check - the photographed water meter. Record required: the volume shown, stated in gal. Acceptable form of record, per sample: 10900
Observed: 838.3
